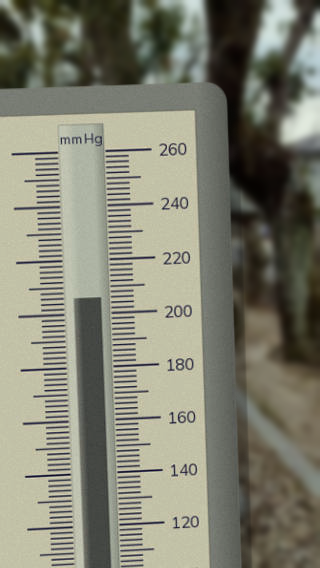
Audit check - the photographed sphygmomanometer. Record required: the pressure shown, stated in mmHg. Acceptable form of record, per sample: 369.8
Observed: 206
